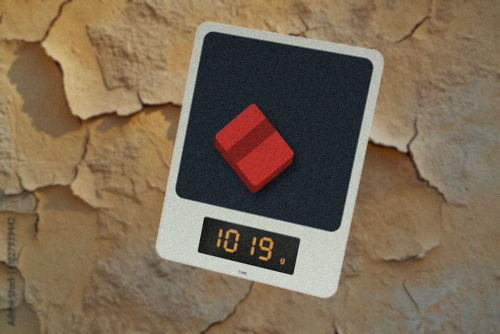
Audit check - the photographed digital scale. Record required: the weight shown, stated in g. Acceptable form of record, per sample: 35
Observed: 1019
